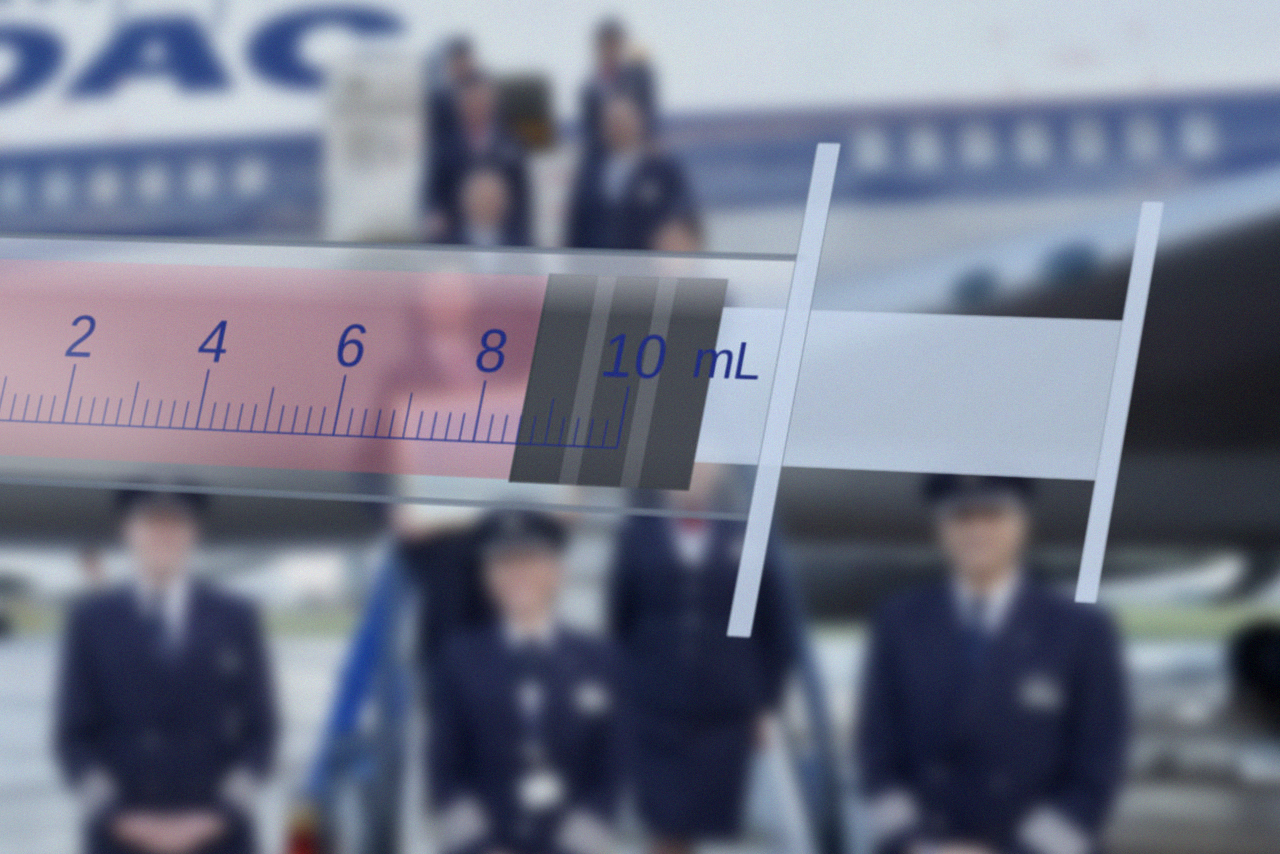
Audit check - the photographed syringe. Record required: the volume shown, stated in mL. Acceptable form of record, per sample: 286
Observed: 8.6
